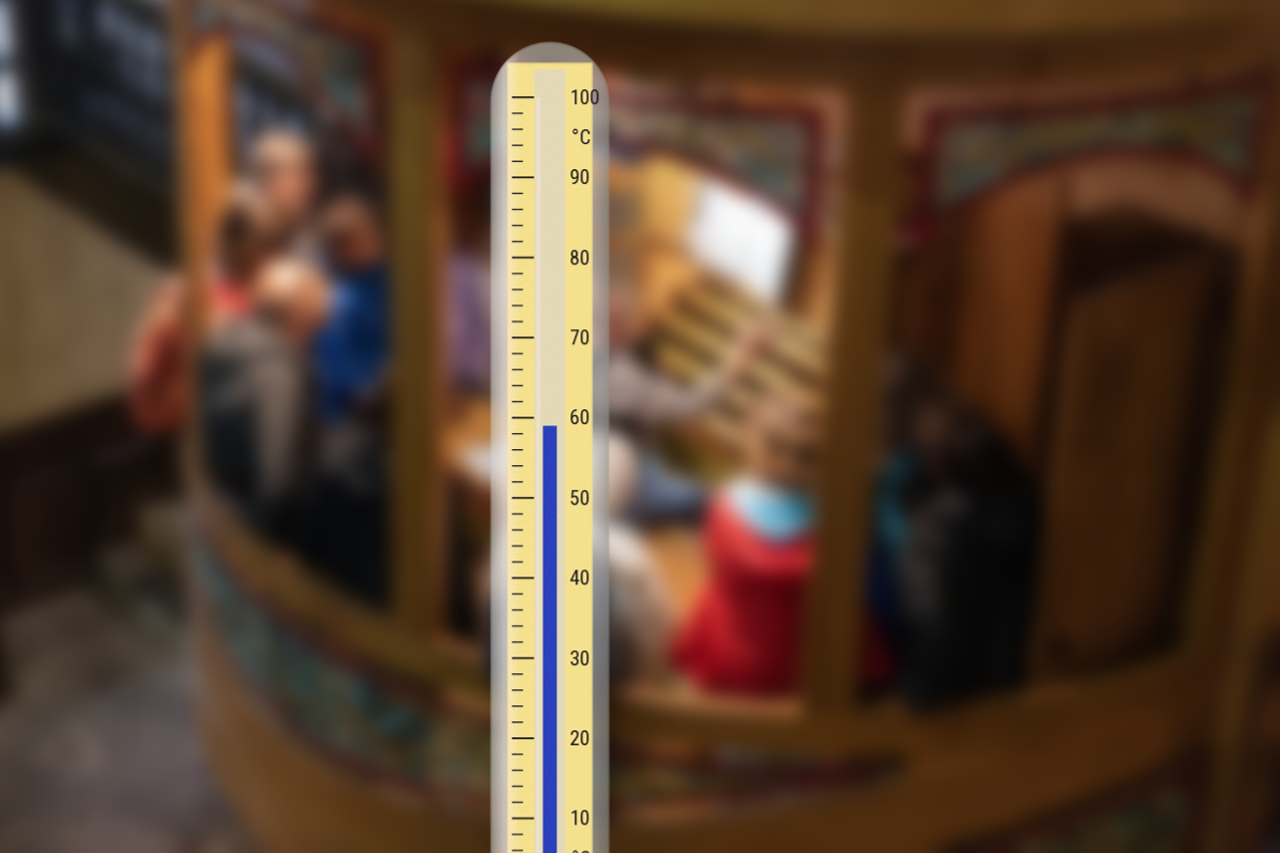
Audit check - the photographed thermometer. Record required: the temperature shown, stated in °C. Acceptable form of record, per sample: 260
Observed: 59
